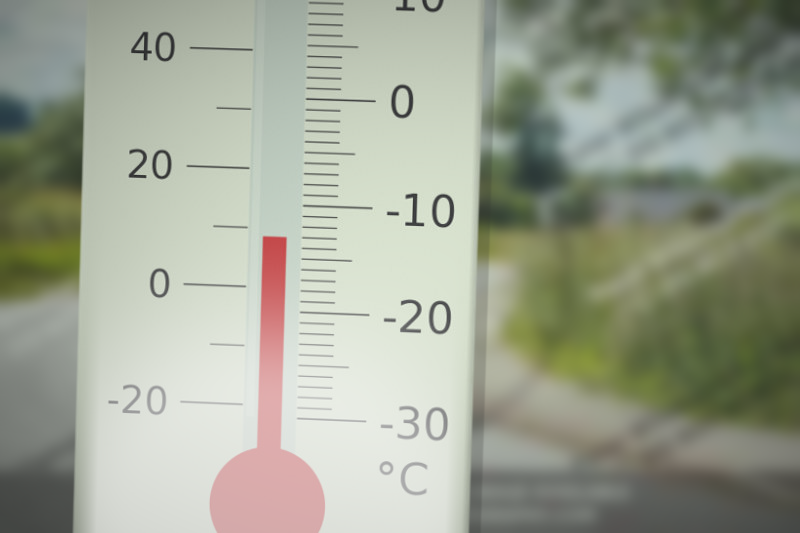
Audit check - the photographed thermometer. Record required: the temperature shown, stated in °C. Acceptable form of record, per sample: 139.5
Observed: -13
